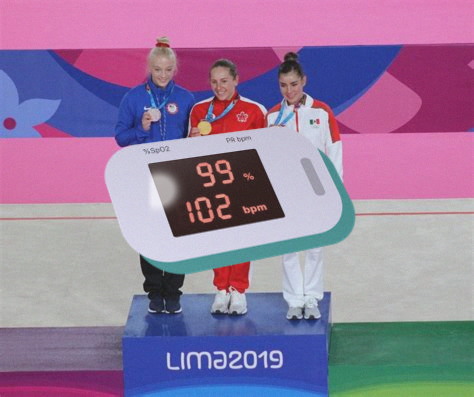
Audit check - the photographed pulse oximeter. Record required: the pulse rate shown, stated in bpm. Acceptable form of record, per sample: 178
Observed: 102
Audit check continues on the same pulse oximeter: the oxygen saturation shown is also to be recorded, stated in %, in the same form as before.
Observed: 99
